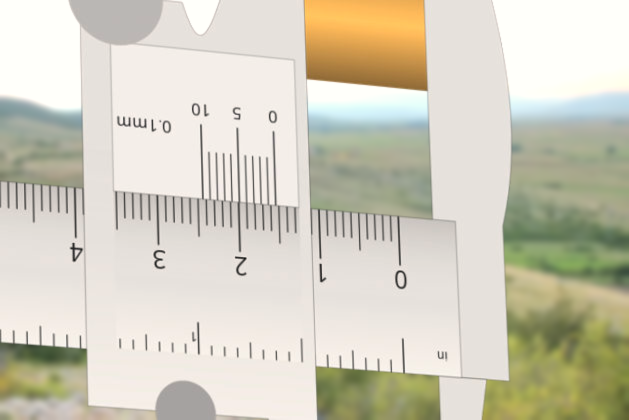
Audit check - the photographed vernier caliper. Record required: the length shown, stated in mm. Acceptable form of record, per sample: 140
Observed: 15.4
